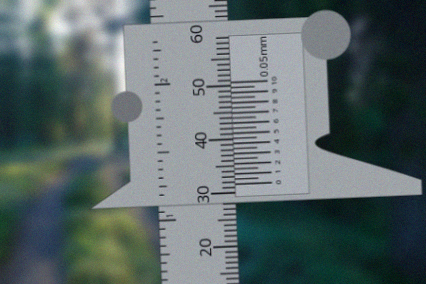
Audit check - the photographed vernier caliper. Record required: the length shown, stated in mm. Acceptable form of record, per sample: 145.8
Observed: 31.6
